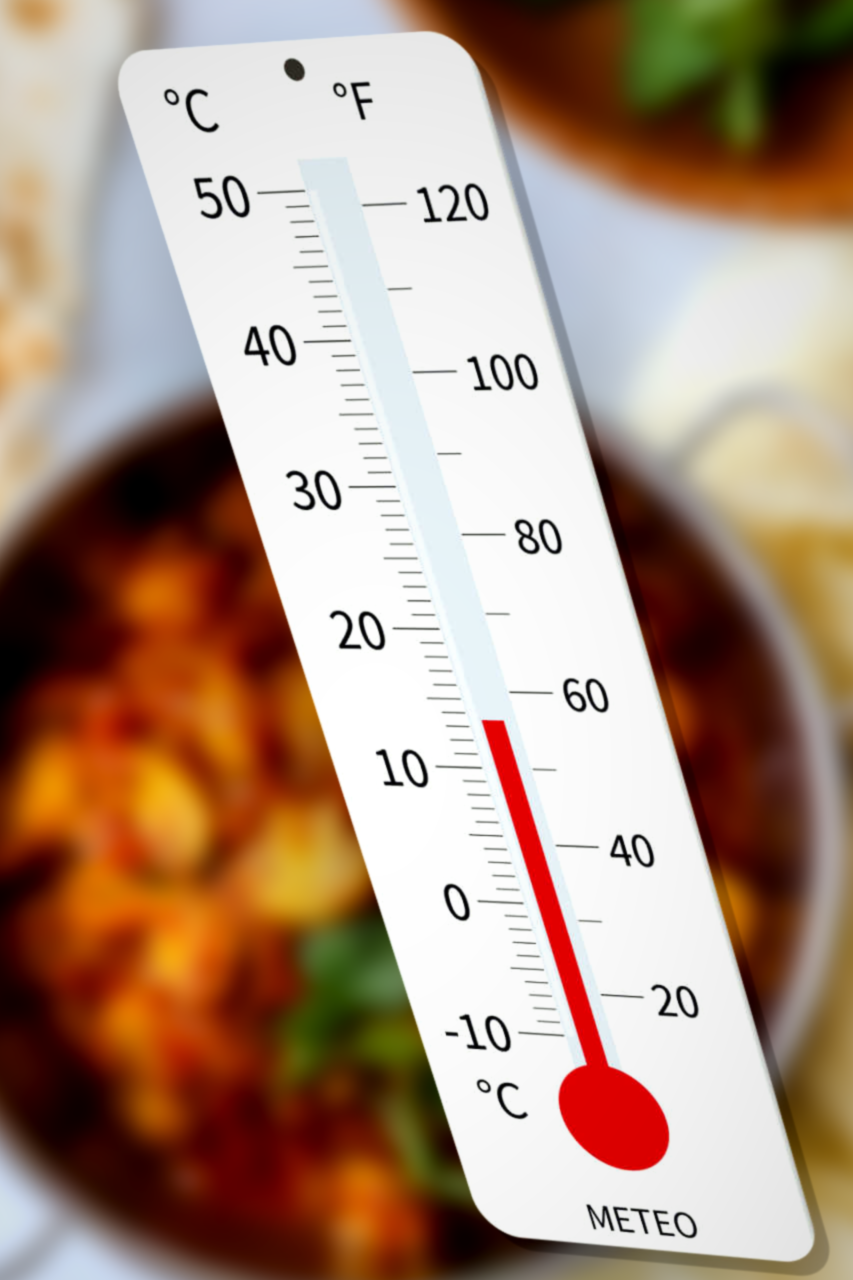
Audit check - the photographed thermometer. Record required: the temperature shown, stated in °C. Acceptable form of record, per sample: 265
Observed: 13.5
